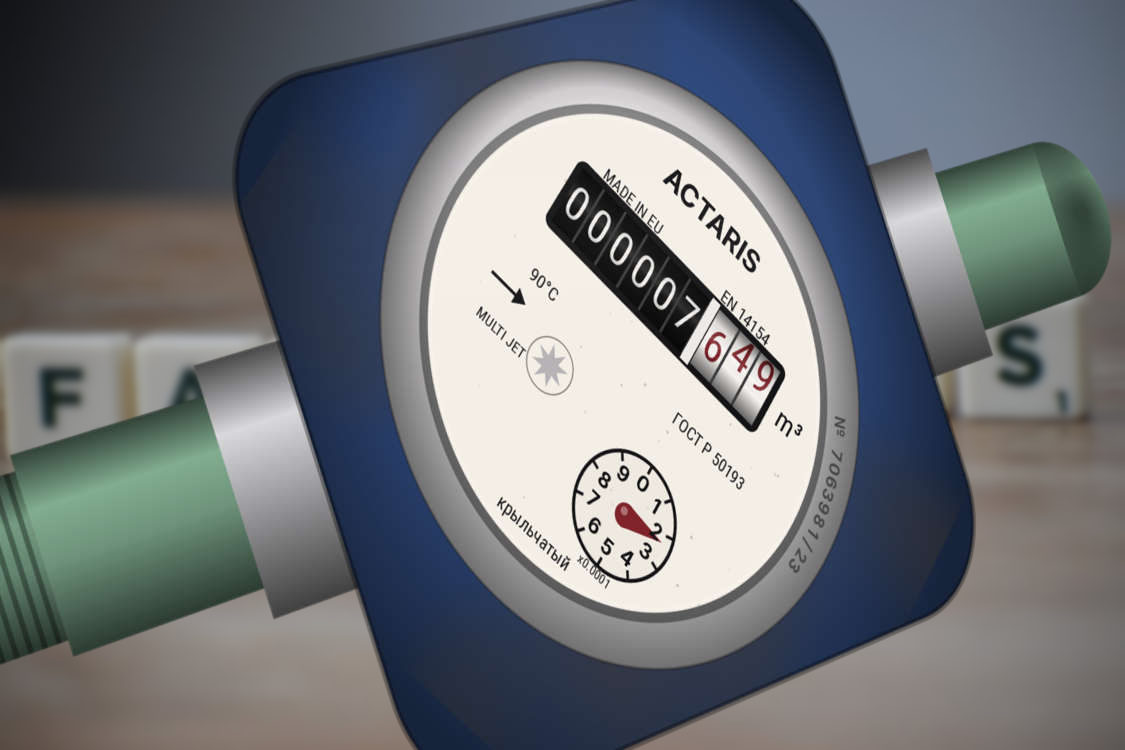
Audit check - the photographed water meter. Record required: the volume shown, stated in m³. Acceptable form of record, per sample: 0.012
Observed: 7.6492
